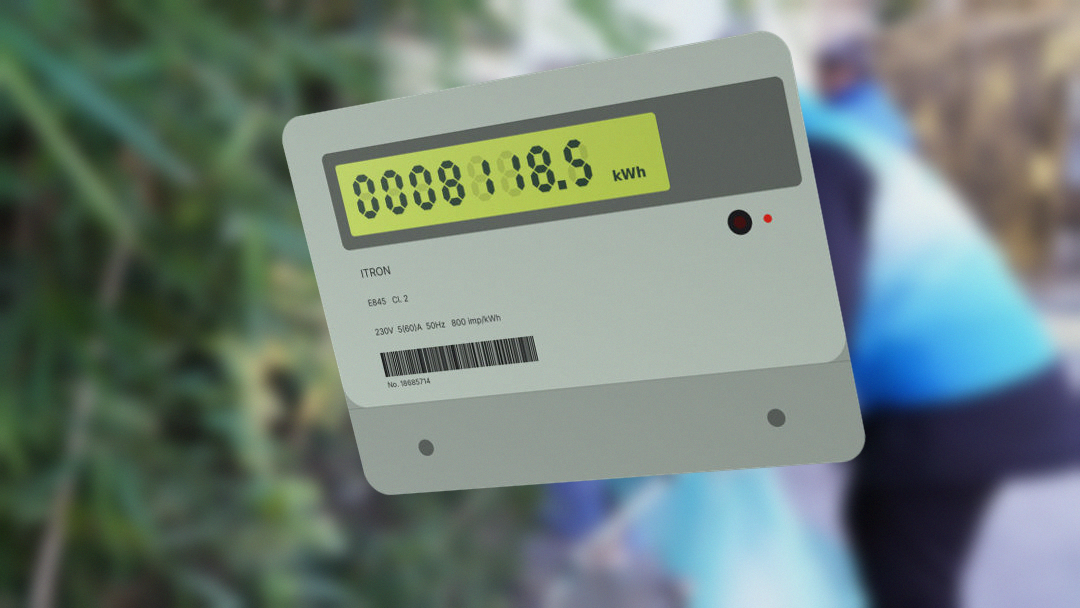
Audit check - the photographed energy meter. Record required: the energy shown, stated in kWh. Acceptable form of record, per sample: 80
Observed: 8118.5
